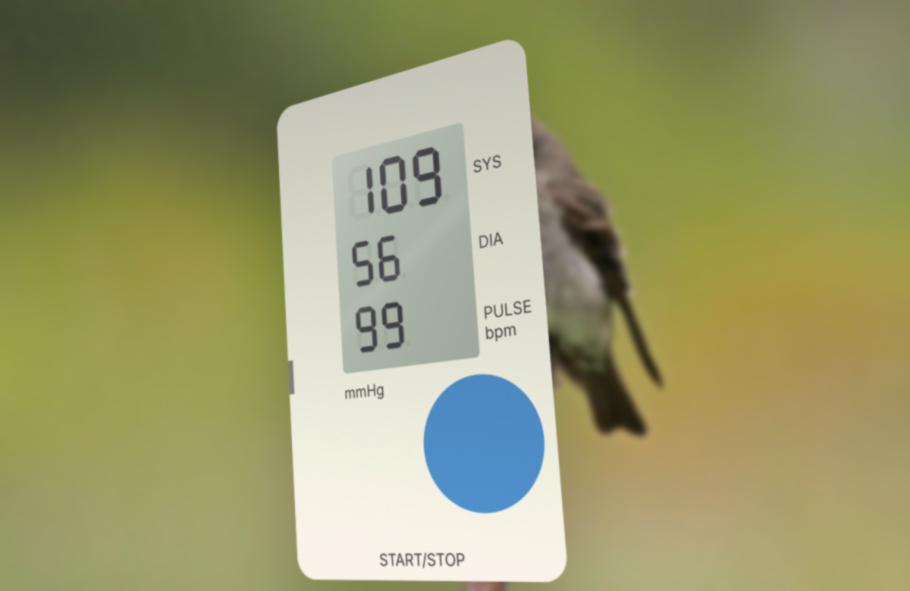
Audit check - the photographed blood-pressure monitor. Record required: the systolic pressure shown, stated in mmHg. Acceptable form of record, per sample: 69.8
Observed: 109
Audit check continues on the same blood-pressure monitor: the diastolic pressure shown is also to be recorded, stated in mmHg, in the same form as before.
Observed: 56
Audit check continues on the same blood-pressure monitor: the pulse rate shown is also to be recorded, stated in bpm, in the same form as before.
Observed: 99
